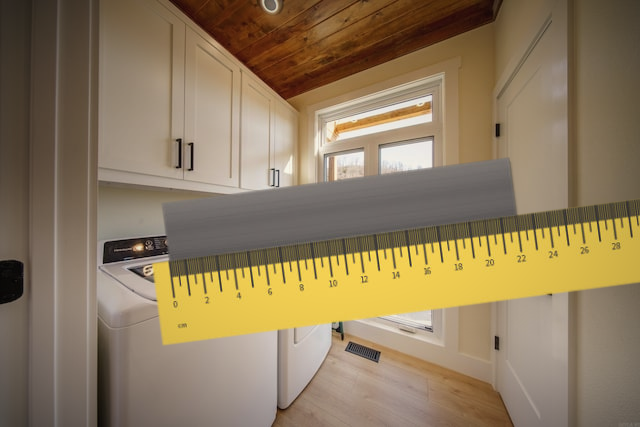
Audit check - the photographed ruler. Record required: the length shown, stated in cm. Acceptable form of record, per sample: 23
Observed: 22
